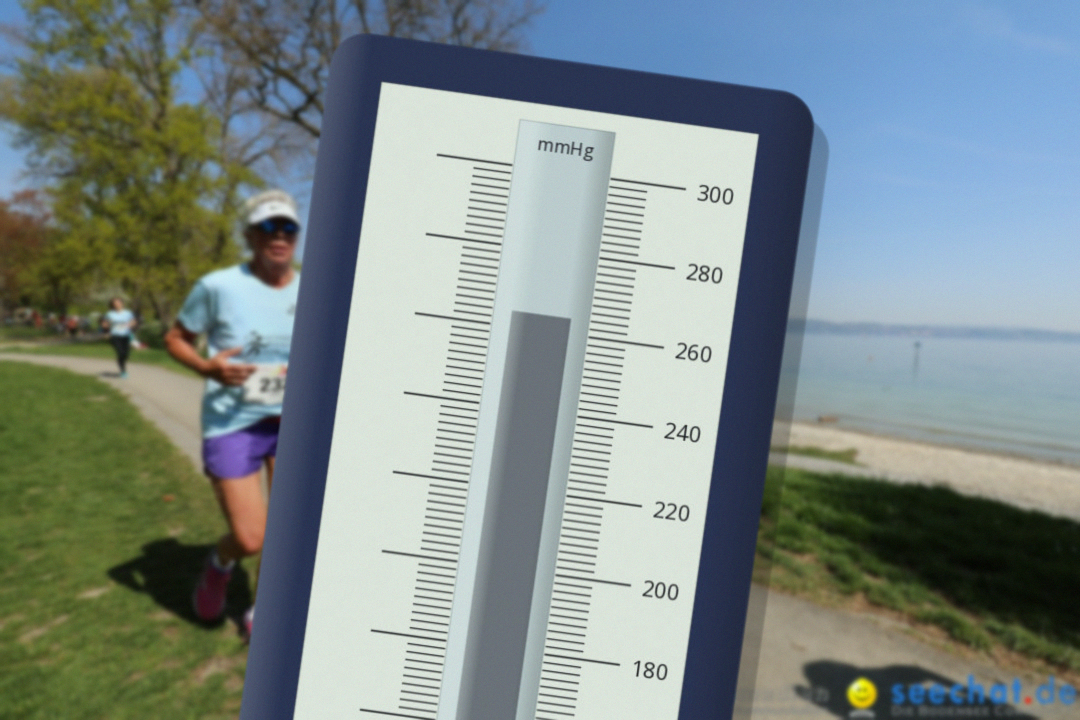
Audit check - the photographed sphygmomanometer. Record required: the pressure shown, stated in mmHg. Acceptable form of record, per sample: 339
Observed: 264
